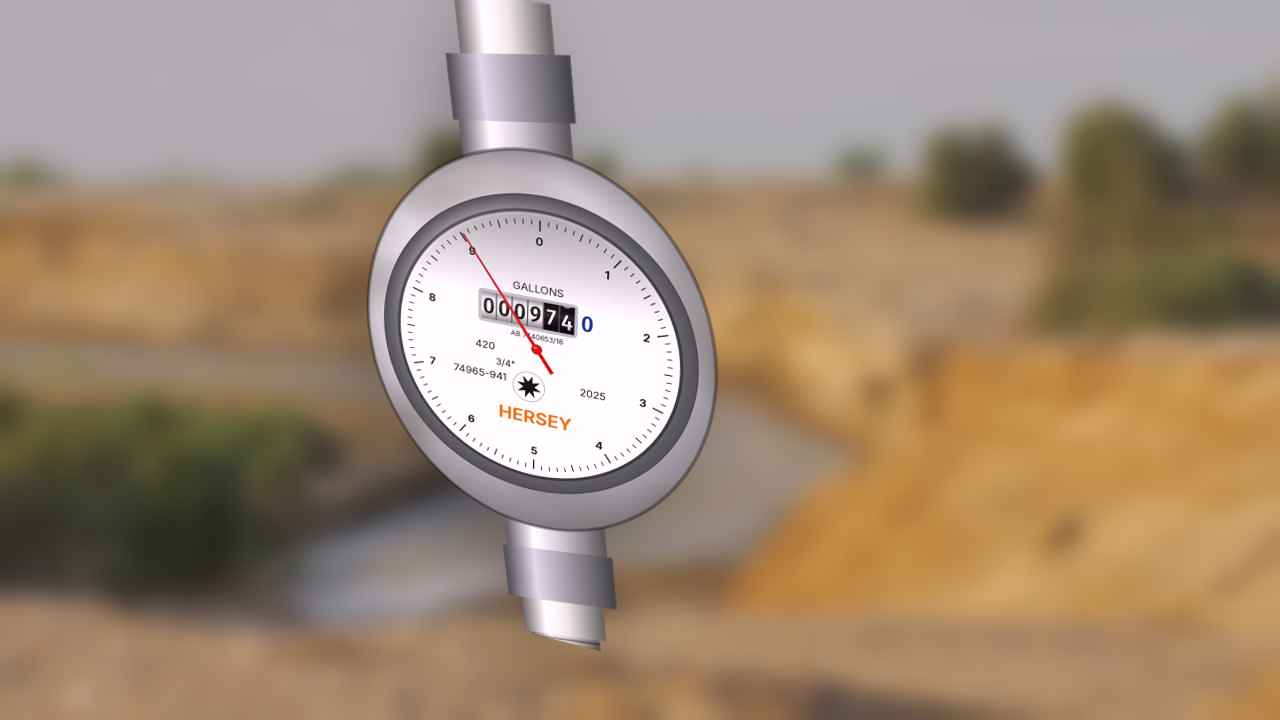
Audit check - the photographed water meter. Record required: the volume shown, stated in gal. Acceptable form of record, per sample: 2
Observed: 9739.0
